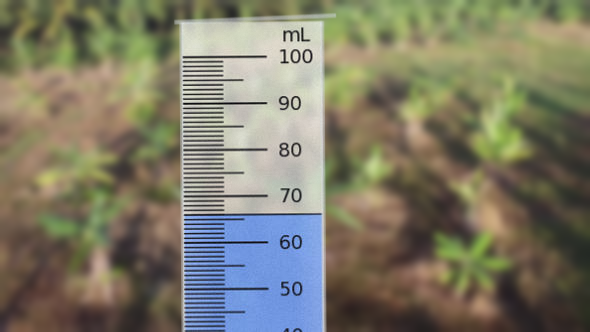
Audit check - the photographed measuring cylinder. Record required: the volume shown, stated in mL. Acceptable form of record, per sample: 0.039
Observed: 66
